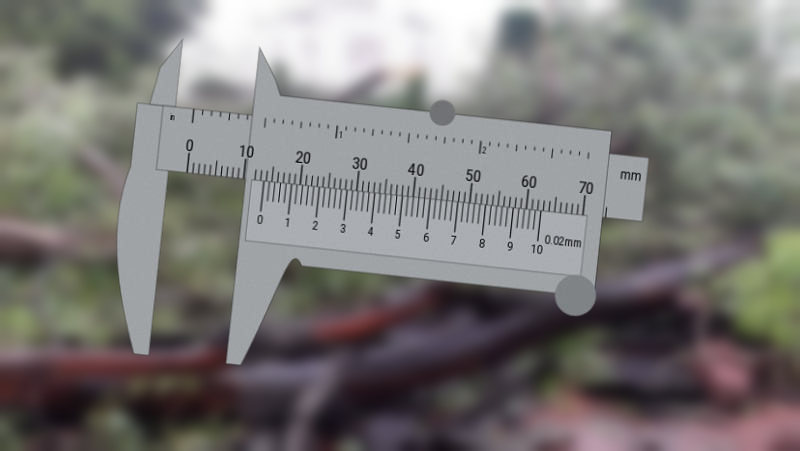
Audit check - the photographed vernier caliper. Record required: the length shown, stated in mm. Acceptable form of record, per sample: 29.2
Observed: 13.6
